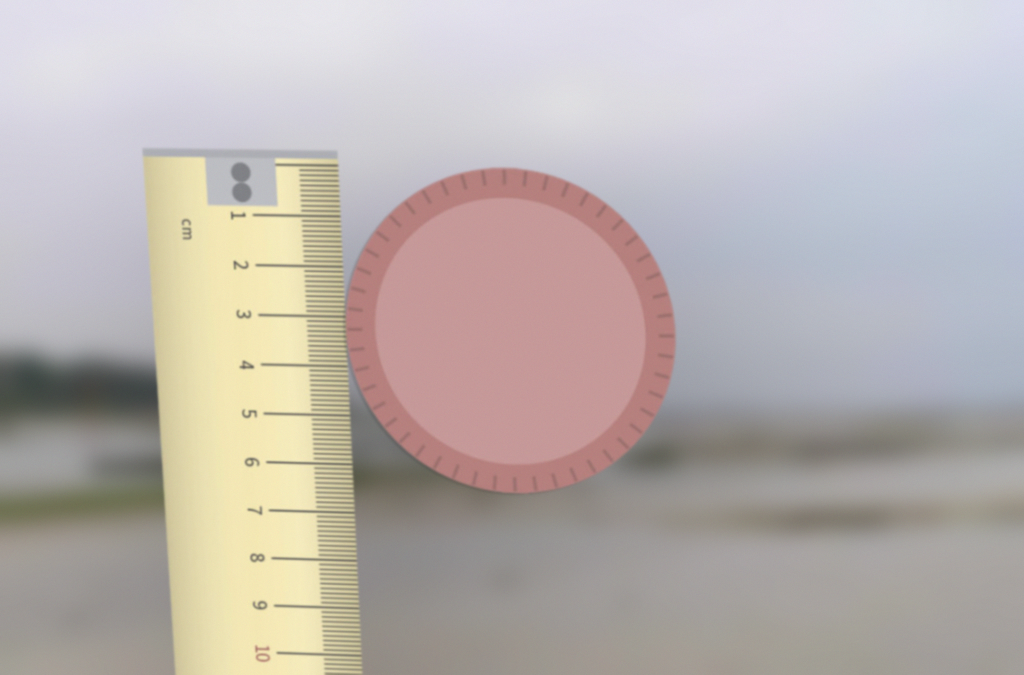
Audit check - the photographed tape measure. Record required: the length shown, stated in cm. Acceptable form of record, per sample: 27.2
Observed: 6.5
